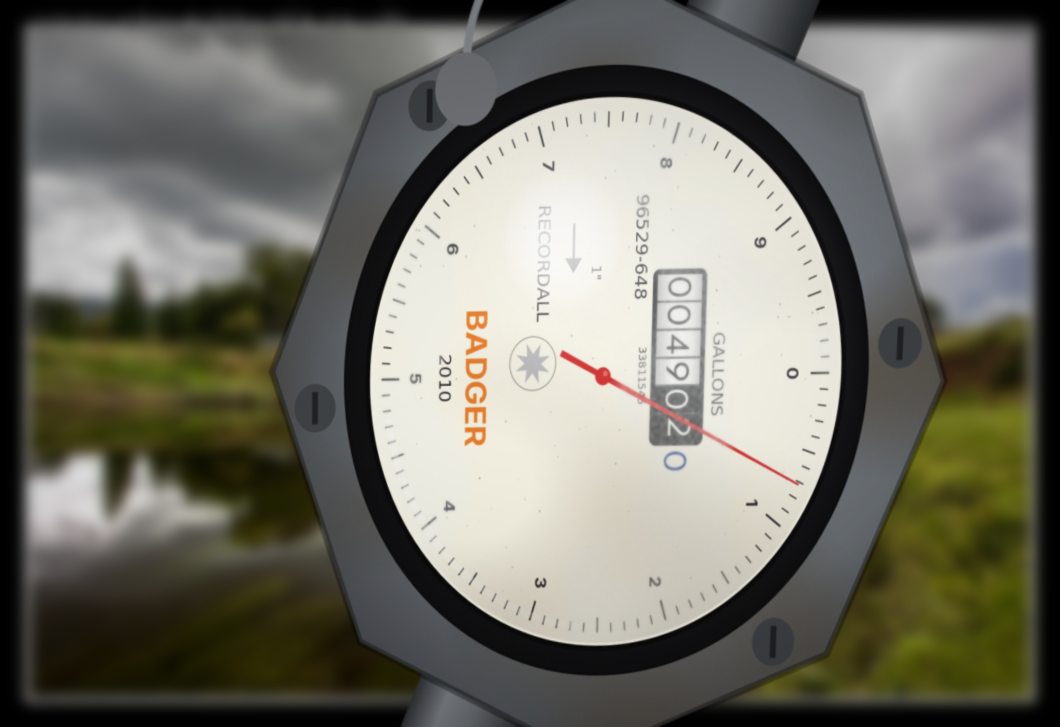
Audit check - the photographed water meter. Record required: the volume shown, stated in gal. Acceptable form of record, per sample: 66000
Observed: 49020.7
